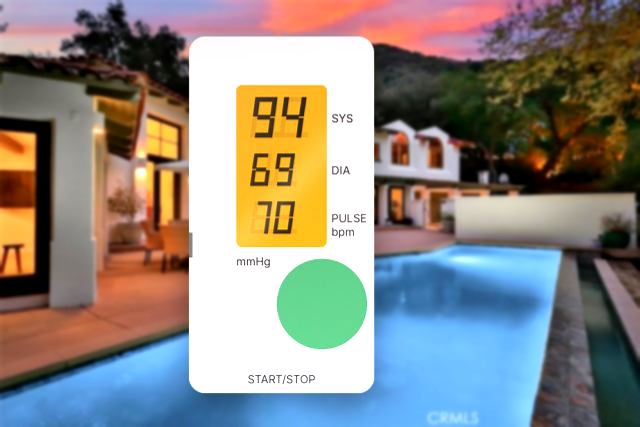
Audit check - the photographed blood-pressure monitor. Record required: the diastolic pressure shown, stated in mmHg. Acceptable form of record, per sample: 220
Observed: 69
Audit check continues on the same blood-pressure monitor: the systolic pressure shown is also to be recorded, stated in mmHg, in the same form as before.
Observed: 94
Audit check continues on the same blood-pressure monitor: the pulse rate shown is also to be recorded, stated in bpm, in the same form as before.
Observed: 70
